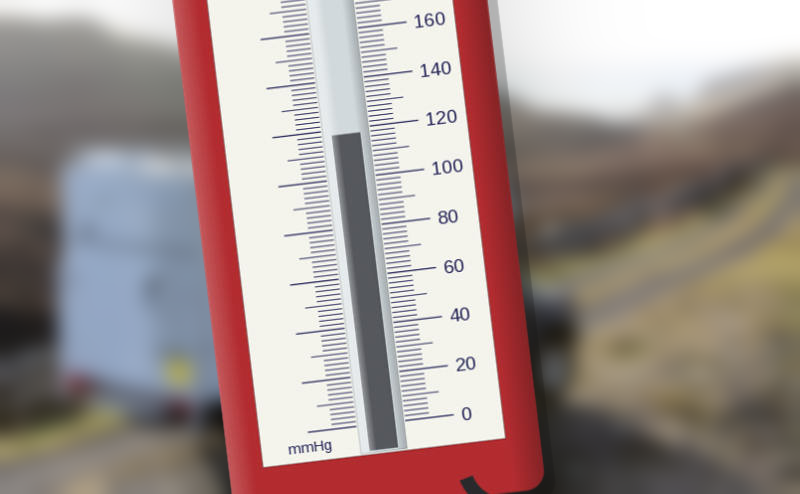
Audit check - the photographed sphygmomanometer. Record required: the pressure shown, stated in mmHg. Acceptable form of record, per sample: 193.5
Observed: 118
